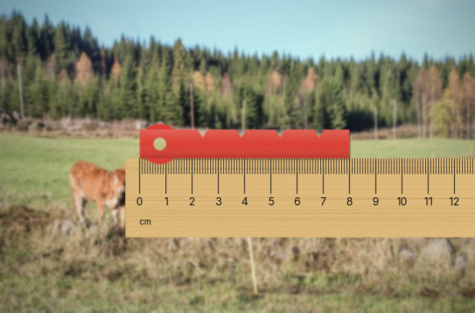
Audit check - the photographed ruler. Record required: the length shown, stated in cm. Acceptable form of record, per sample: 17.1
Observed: 8
